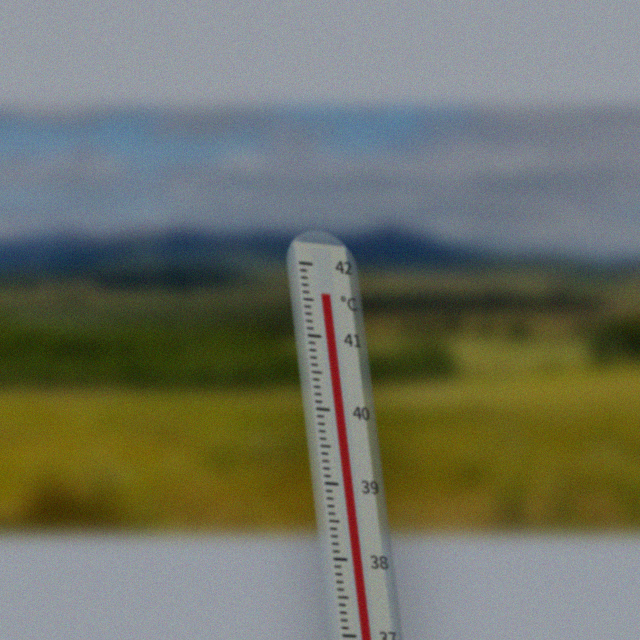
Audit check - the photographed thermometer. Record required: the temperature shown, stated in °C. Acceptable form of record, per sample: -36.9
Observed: 41.6
